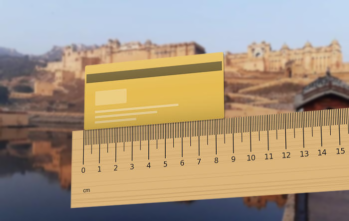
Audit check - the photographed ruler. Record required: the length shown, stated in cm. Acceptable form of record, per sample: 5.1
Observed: 8.5
